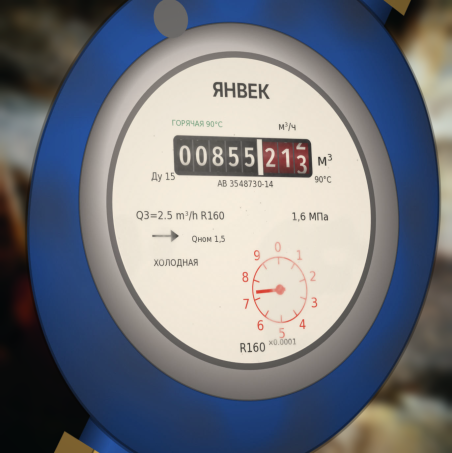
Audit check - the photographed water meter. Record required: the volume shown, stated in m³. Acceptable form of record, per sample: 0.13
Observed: 855.2127
